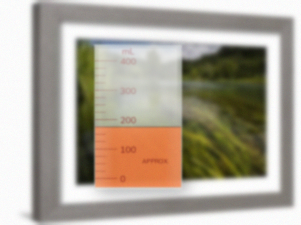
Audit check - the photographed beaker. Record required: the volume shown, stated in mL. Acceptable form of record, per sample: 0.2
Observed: 175
